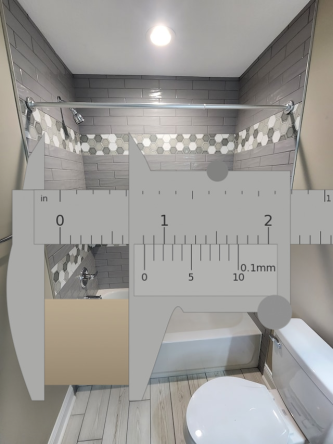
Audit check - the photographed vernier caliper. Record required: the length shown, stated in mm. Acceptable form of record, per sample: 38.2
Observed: 8.1
